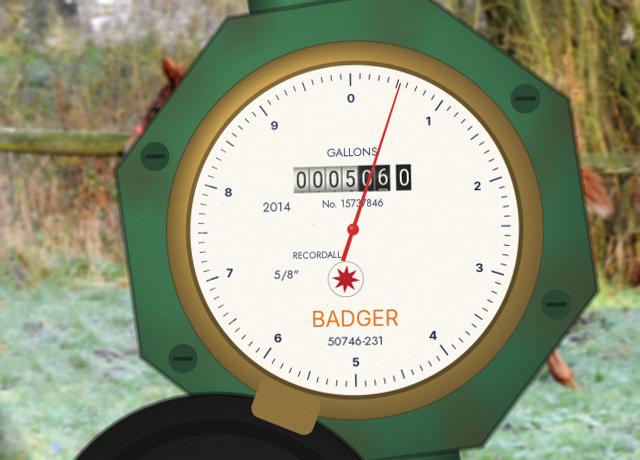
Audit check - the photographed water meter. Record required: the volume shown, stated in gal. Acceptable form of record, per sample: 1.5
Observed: 5060.5
